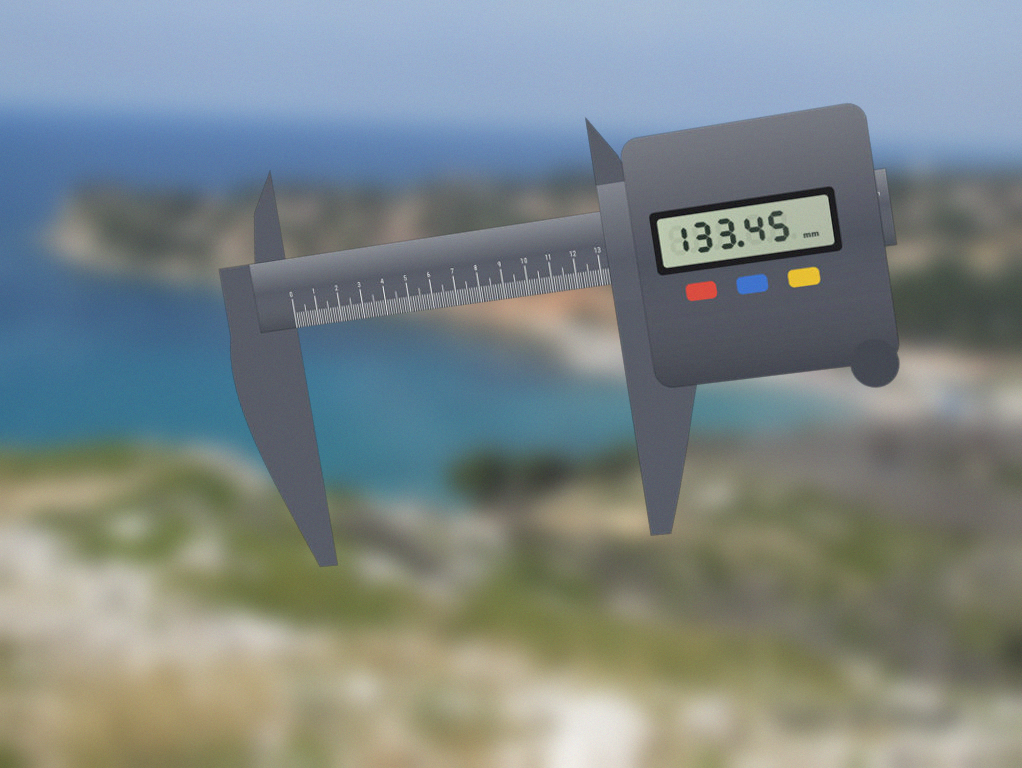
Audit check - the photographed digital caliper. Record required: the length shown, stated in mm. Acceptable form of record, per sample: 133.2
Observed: 133.45
